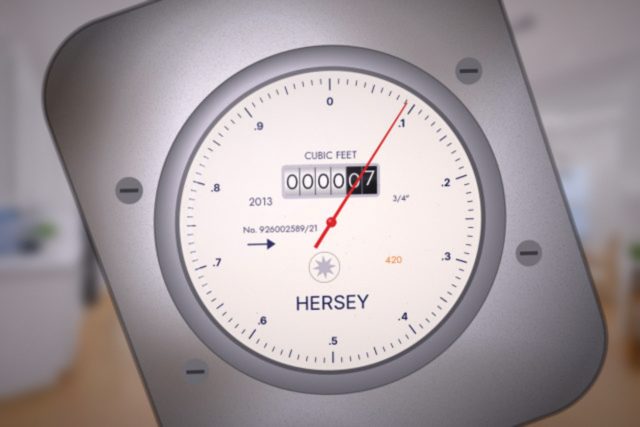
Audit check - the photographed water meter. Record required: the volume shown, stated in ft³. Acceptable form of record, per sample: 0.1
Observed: 7.09
